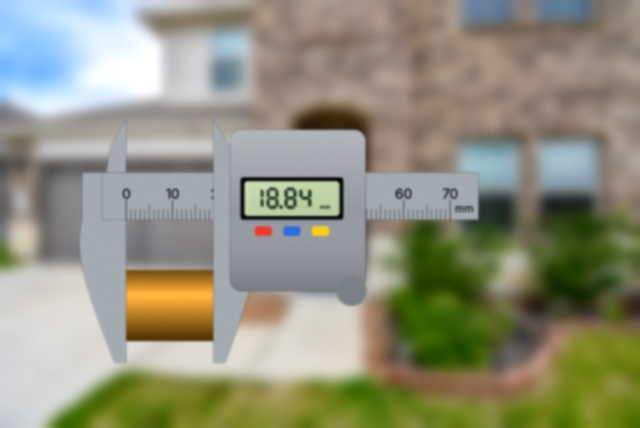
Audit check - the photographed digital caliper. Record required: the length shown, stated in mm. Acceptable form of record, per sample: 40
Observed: 18.84
